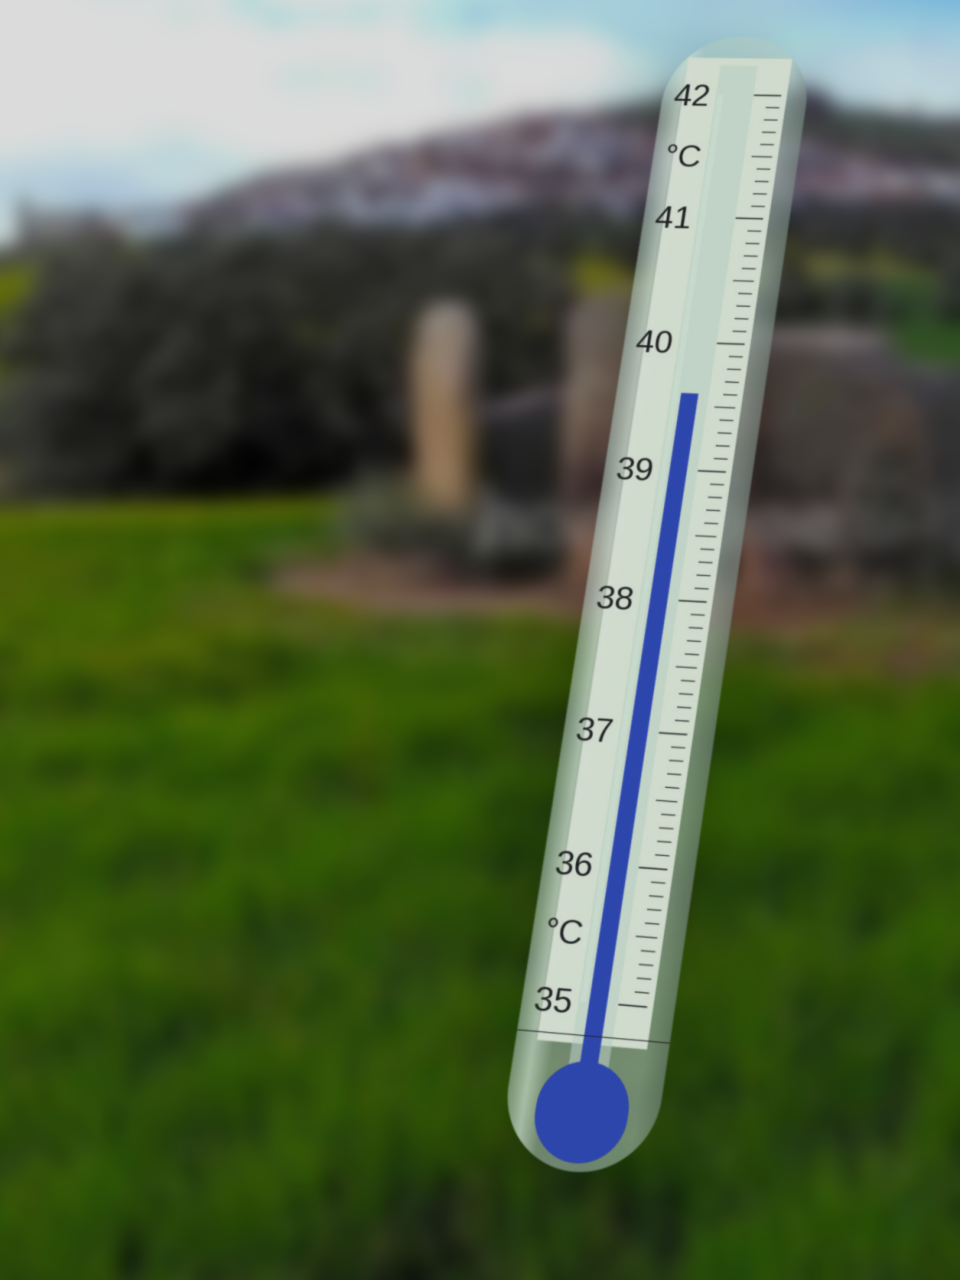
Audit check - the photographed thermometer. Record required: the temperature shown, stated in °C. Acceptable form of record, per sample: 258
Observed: 39.6
